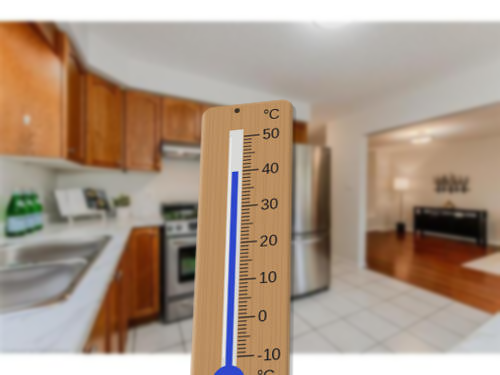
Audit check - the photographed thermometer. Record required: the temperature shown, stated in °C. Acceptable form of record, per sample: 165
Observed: 40
